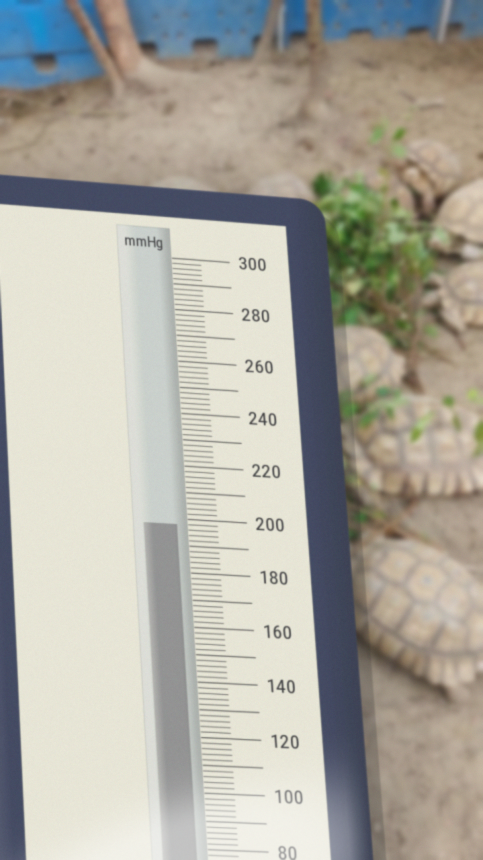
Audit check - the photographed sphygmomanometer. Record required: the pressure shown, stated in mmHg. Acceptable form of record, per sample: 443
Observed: 198
